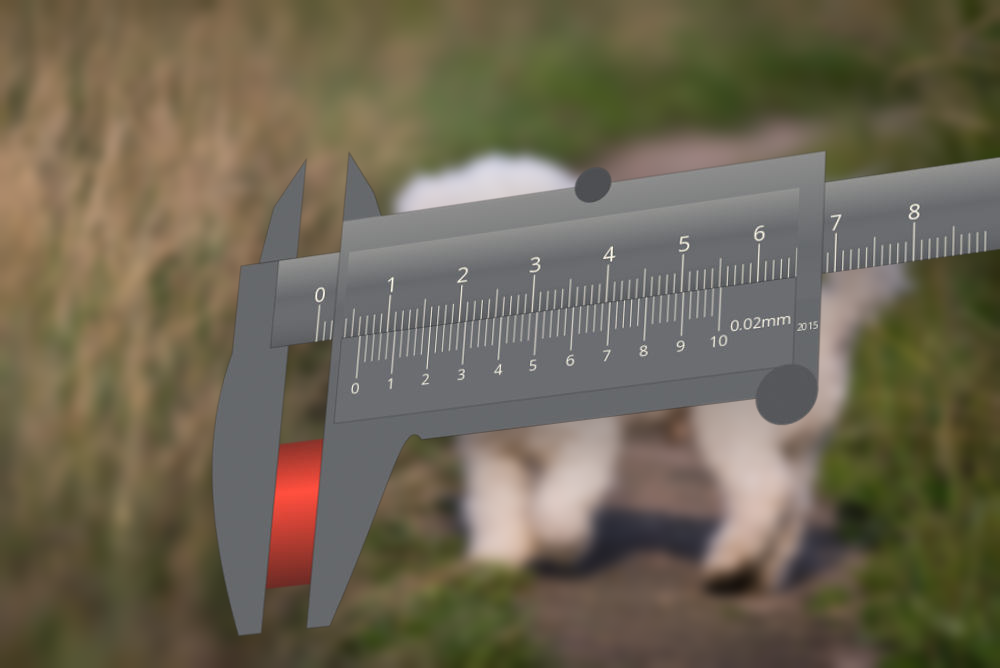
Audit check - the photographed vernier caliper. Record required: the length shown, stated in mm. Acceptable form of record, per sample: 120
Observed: 6.2
